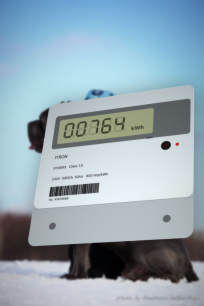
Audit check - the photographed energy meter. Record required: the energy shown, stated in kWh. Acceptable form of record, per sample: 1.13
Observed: 764
